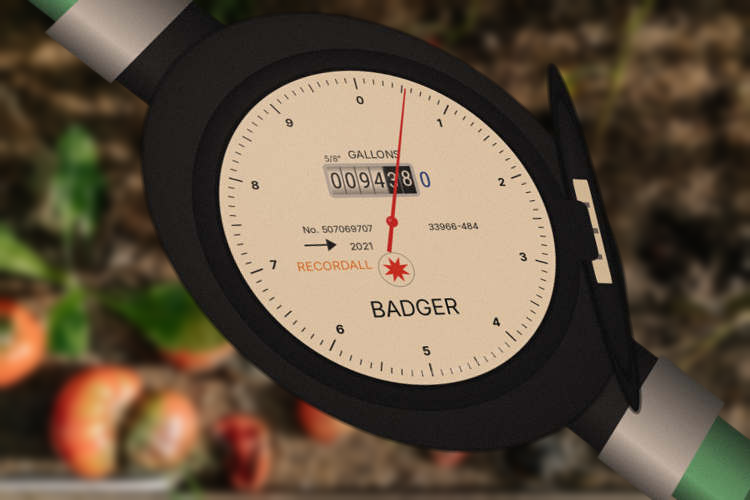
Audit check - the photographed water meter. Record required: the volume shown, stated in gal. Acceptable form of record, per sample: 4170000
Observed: 94380.5
